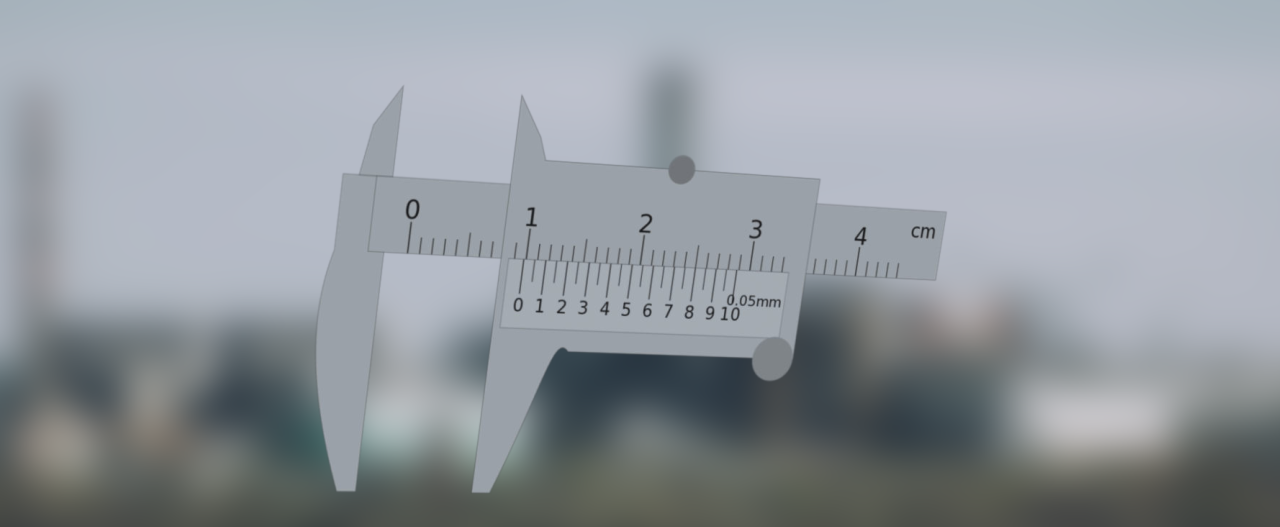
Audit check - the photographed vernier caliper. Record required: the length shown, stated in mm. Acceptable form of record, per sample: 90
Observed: 9.8
